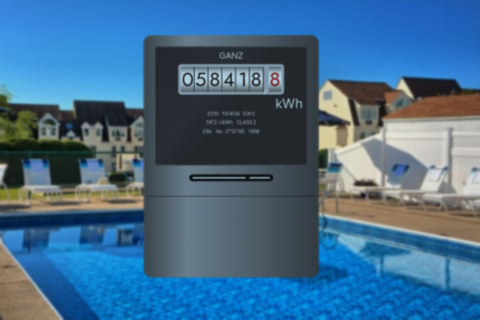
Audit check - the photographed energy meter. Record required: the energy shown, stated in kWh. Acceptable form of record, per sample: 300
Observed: 58418.8
